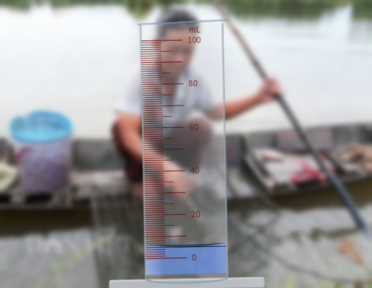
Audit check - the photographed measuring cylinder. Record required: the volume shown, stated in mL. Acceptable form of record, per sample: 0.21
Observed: 5
